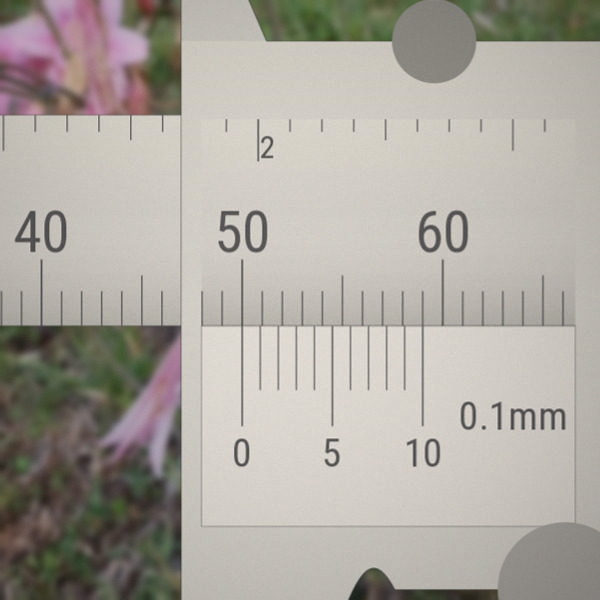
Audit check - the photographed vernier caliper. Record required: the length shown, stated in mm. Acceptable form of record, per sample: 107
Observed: 50.0
